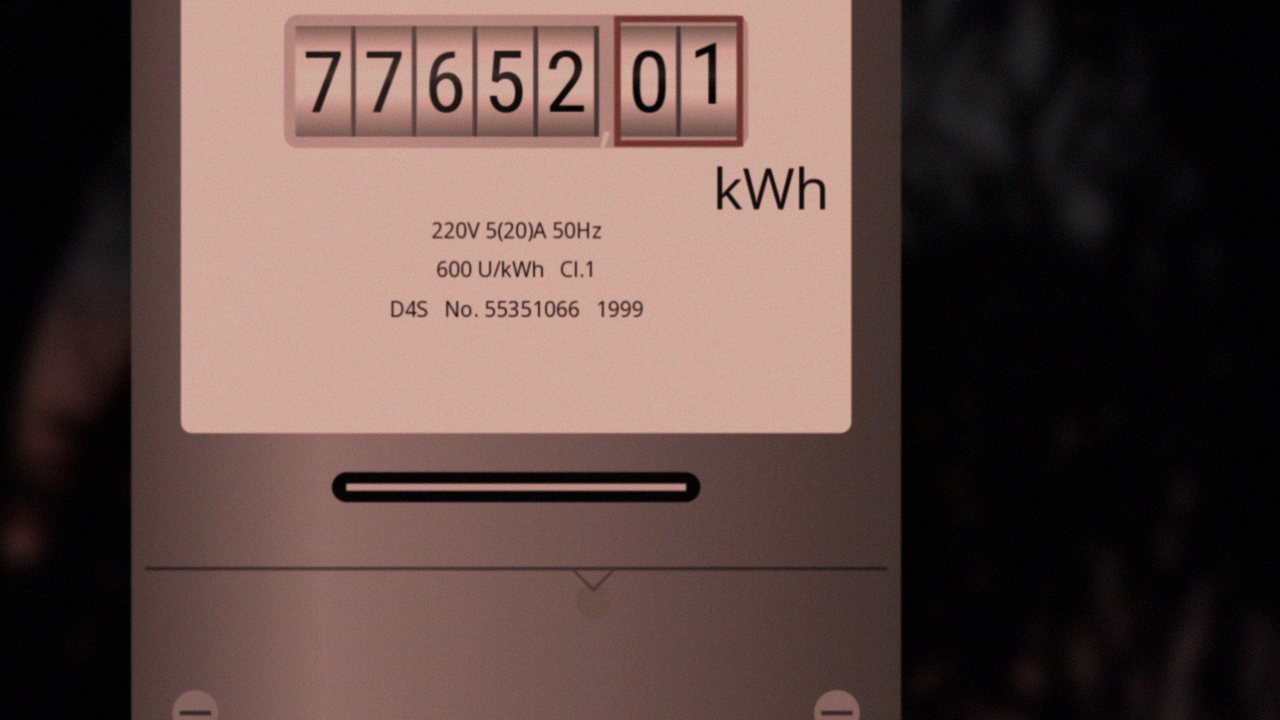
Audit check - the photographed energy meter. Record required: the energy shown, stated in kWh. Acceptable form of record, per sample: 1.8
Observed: 77652.01
